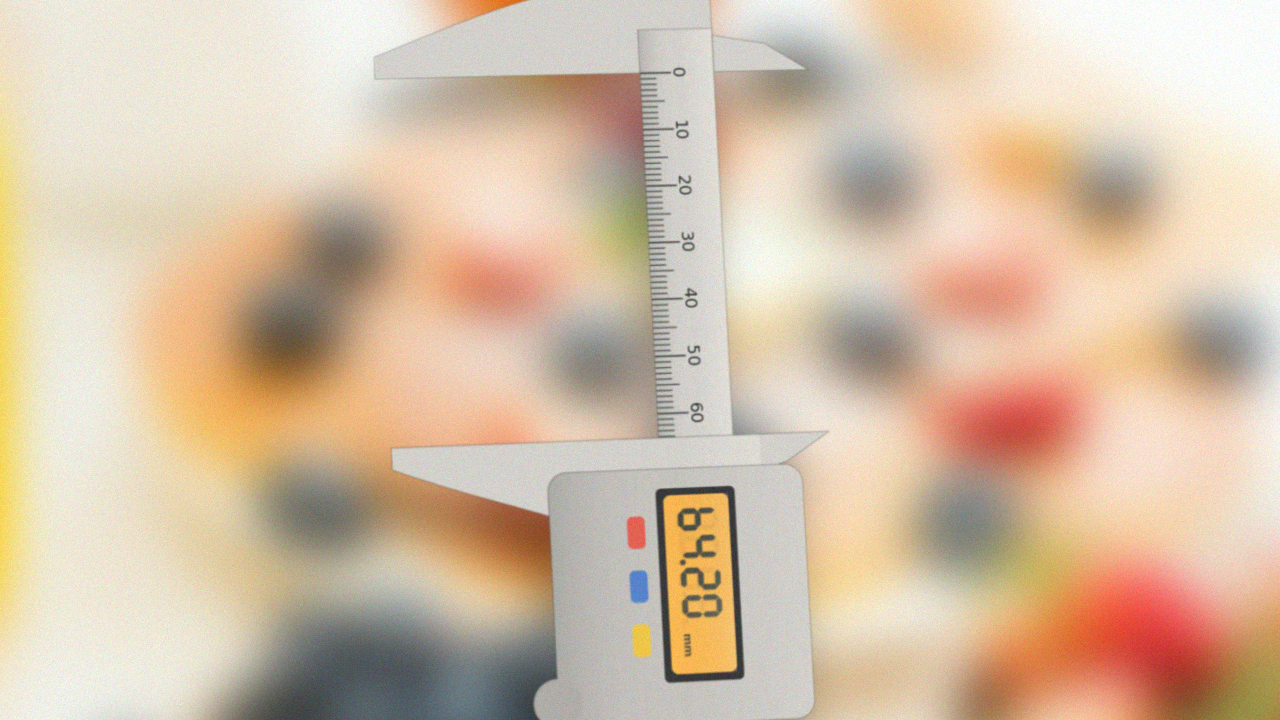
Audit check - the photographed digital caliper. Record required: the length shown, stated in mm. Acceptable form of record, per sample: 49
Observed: 64.20
